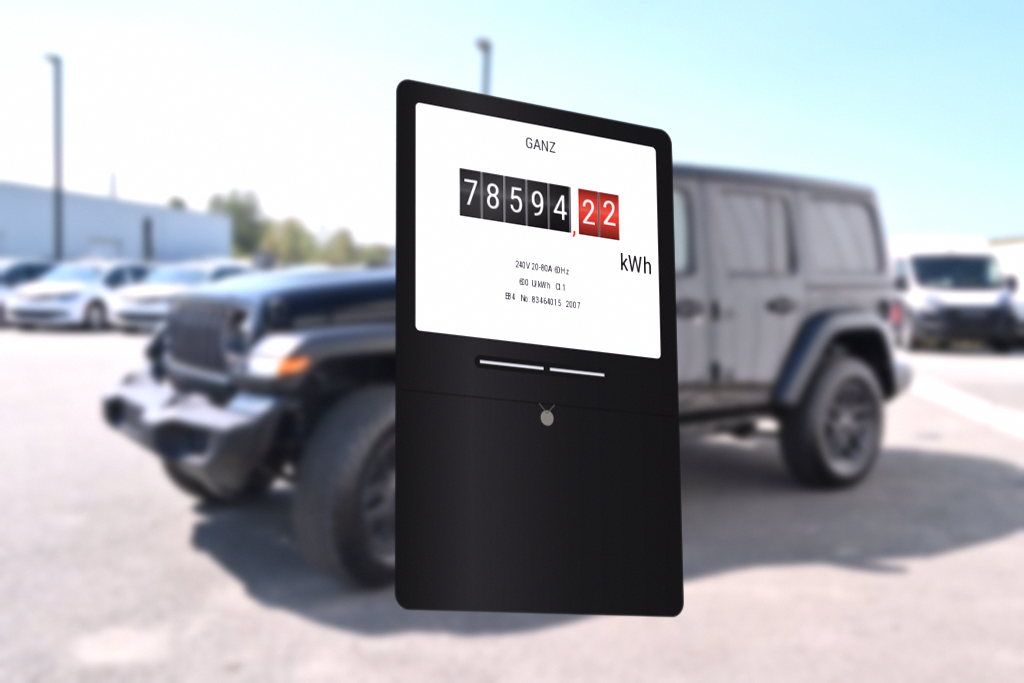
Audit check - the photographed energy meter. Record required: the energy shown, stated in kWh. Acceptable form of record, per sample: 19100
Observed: 78594.22
